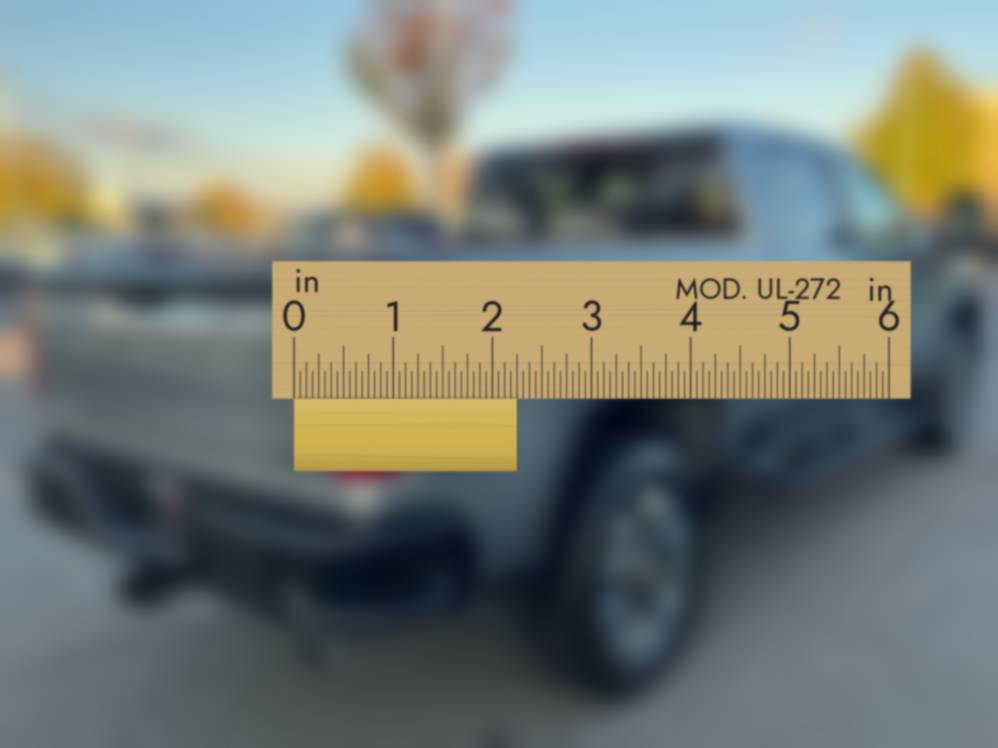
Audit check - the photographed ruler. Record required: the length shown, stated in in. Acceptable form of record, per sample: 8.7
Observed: 2.25
